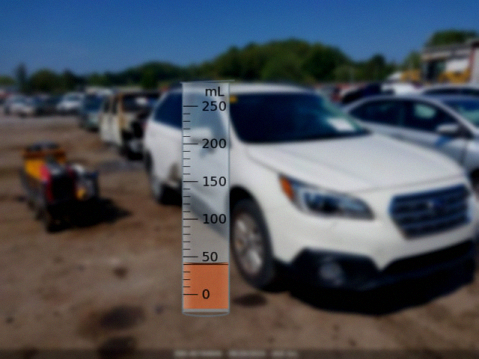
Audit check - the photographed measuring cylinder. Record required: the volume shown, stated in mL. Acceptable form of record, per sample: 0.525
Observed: 40
